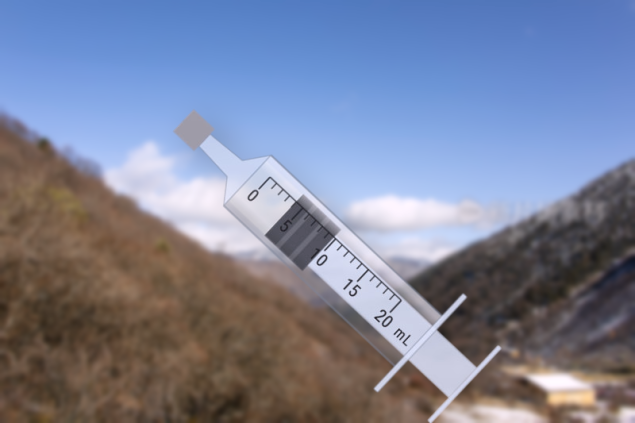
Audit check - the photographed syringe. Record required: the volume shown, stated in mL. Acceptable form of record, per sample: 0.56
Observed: 4
